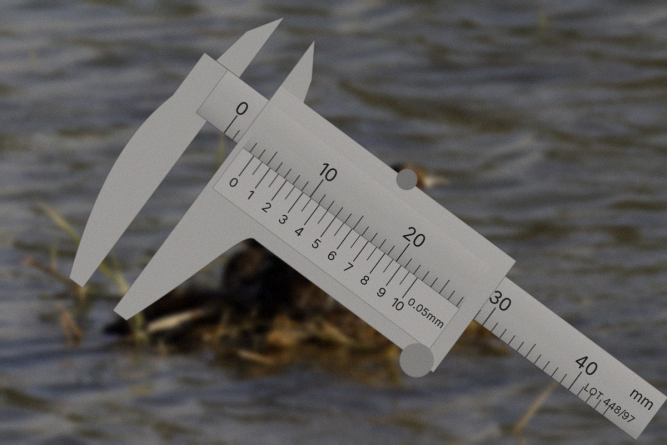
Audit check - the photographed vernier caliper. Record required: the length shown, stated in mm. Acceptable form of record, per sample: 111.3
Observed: 3.5
